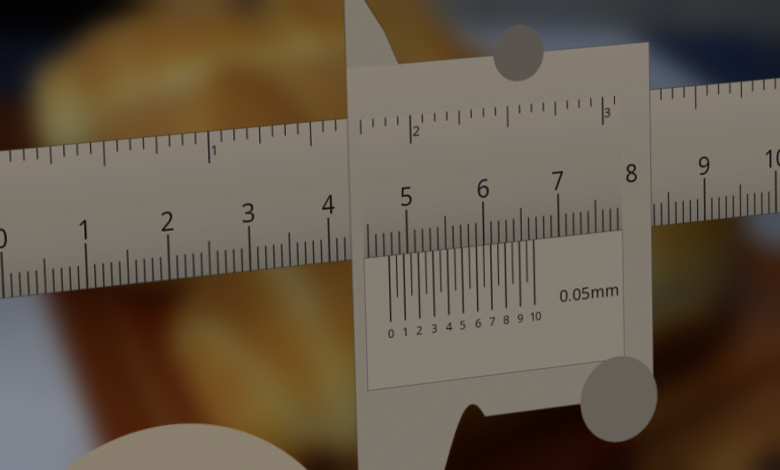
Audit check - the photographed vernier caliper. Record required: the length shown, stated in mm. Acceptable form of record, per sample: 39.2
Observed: 47.6
